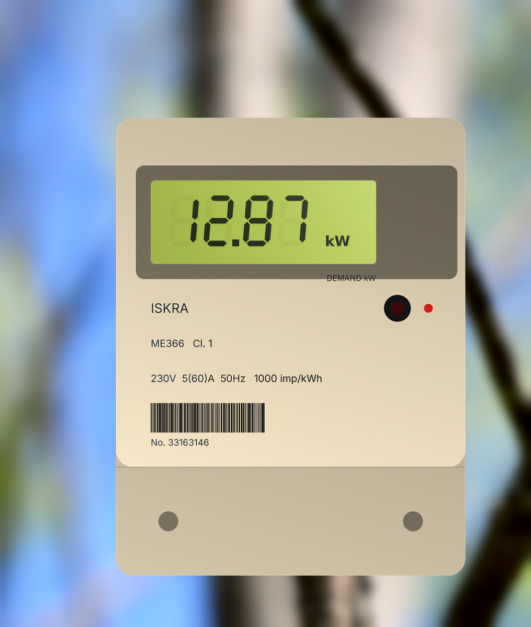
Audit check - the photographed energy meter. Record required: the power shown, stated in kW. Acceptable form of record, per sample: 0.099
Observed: 12.87
